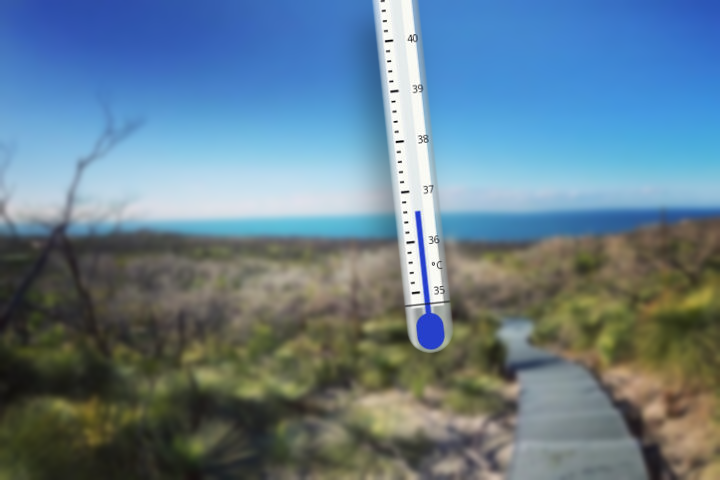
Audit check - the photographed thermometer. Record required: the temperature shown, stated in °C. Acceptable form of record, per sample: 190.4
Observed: 36.6
